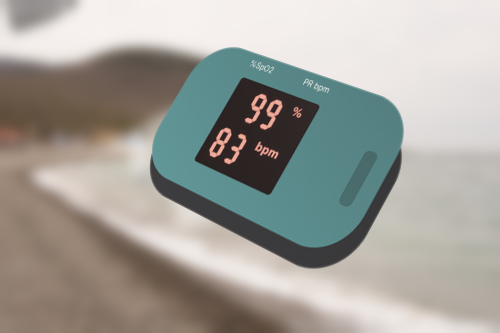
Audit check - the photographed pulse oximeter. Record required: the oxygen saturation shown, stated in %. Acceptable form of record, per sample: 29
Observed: 99
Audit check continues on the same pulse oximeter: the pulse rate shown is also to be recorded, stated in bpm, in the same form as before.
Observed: 83
